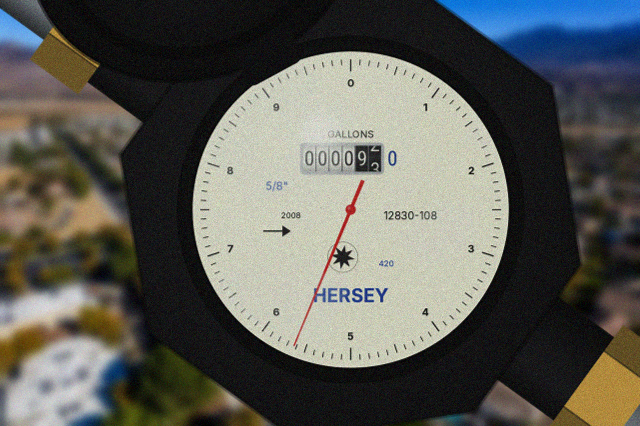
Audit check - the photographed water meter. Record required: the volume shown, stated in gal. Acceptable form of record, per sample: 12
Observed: 925.6
